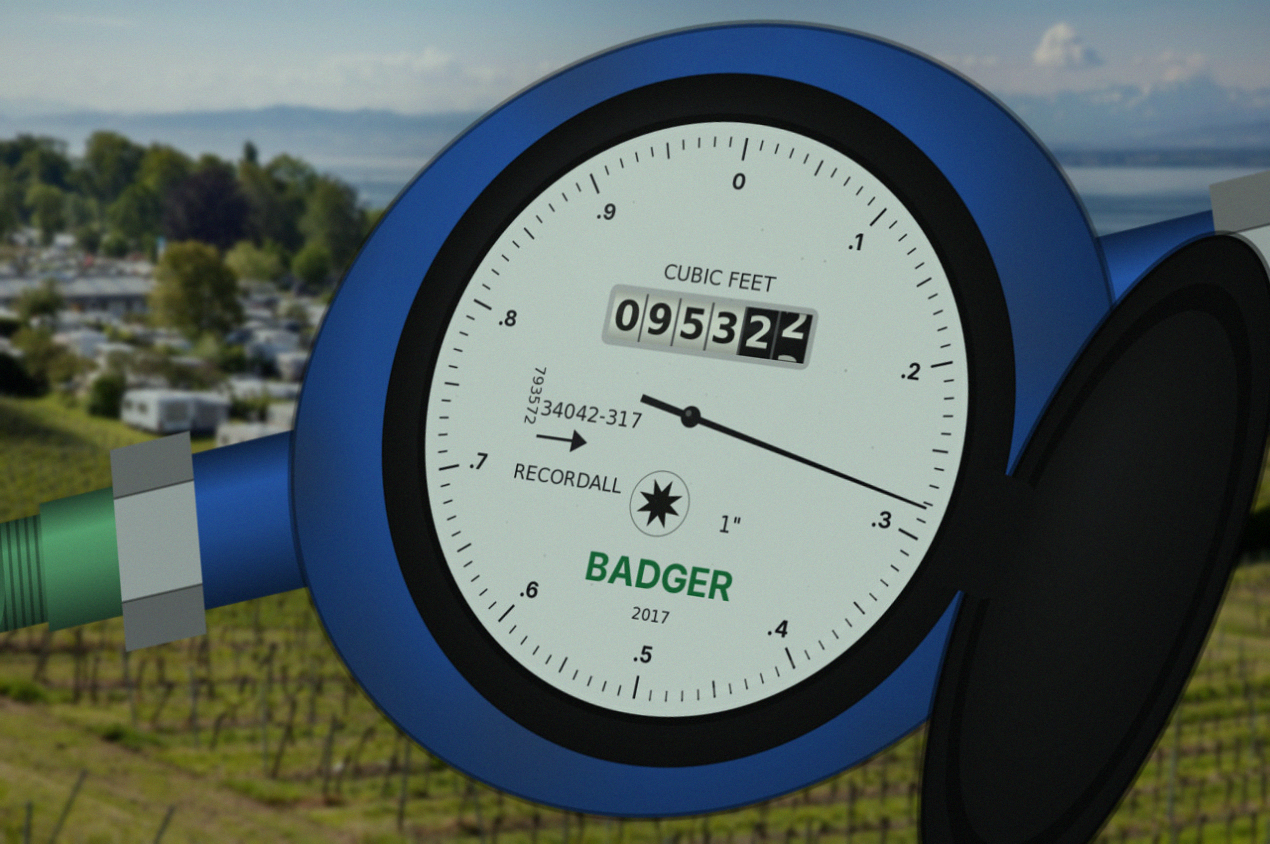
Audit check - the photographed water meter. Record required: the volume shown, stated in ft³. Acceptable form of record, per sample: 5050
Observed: 95322.28
